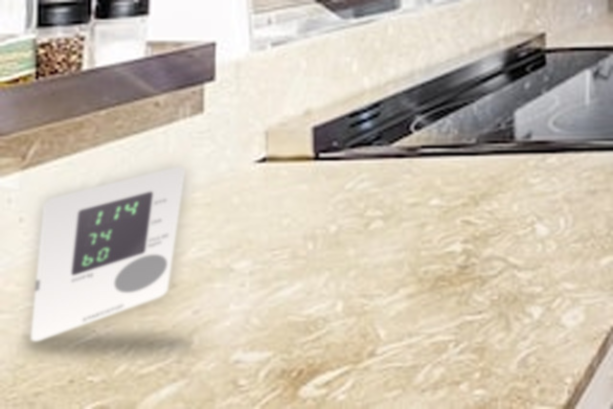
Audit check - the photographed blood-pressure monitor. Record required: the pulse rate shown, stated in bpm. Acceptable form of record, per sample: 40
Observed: 60
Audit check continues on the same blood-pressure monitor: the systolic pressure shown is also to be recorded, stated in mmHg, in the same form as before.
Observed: 114
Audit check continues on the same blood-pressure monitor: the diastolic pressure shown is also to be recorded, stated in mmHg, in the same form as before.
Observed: 74
